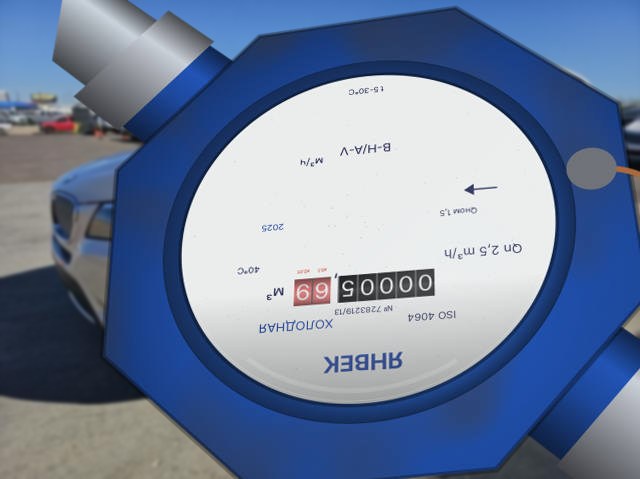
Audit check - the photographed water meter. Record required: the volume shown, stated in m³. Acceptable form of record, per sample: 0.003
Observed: 5.69
